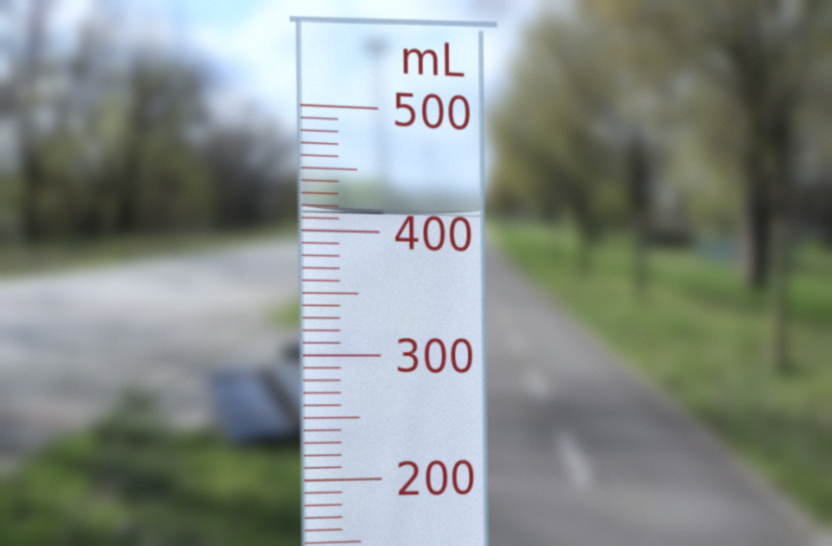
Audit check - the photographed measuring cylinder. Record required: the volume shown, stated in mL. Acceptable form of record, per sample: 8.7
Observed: 415
